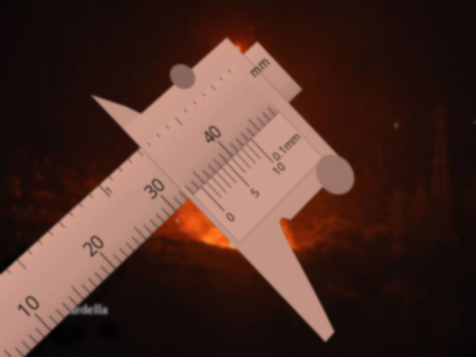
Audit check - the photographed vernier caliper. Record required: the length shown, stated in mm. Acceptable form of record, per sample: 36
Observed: 34.4
